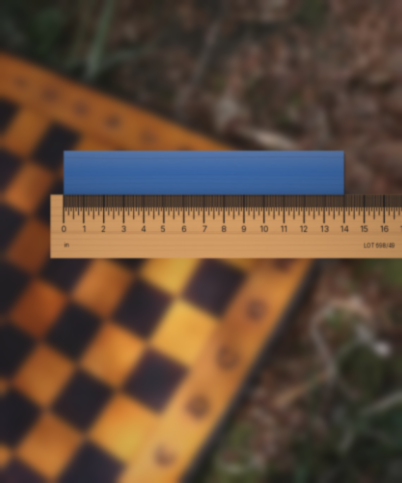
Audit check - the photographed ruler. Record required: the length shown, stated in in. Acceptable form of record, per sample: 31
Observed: 14
